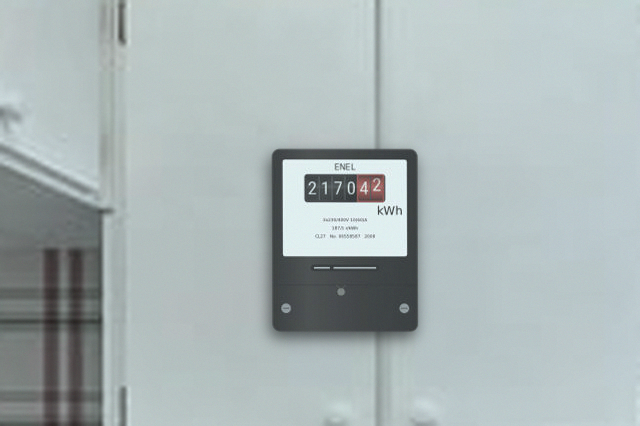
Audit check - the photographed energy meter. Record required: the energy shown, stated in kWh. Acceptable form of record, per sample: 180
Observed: 2170.42
